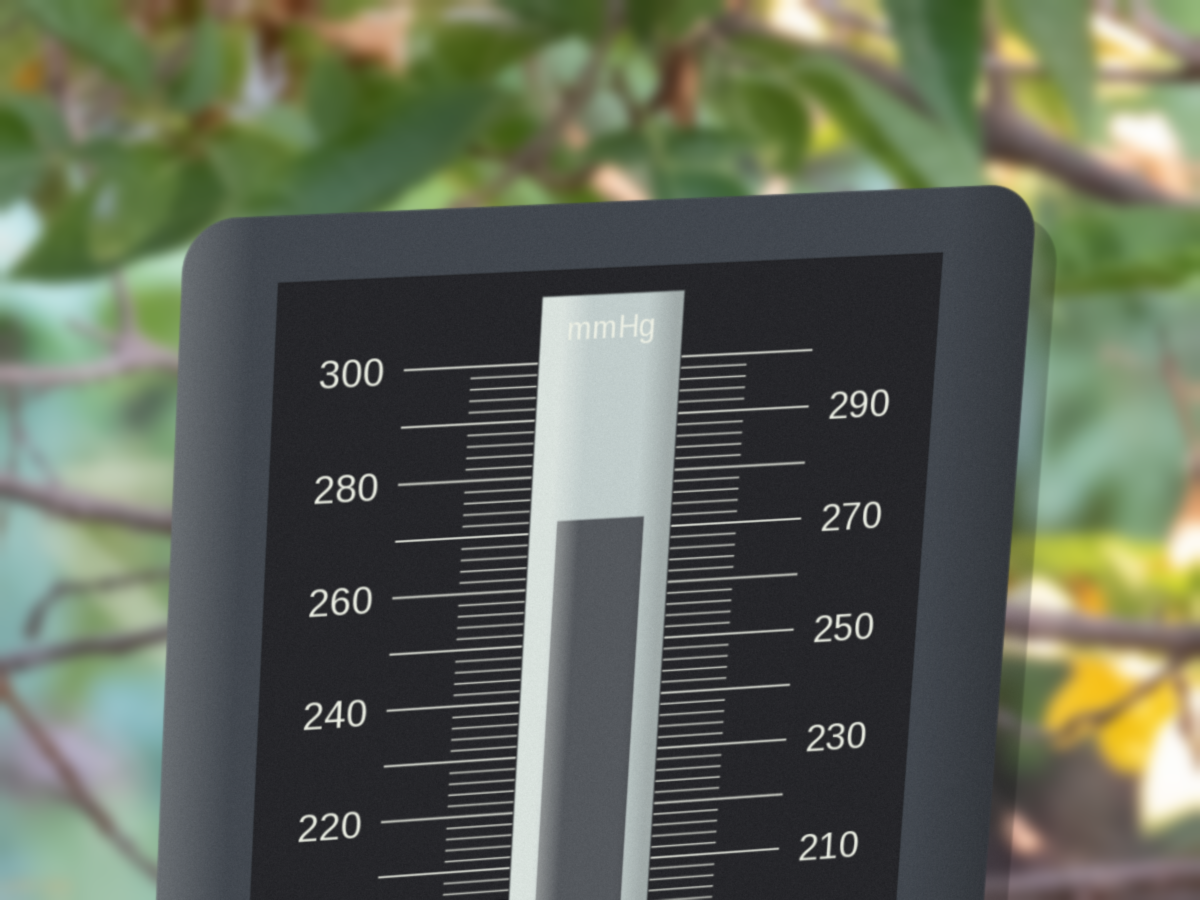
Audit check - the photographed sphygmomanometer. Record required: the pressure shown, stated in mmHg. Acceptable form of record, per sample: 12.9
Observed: 272
